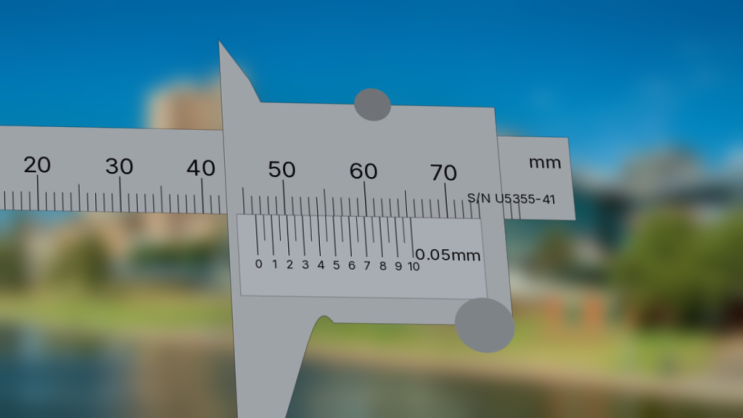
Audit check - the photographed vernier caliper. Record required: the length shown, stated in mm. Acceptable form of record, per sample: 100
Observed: 46.4
